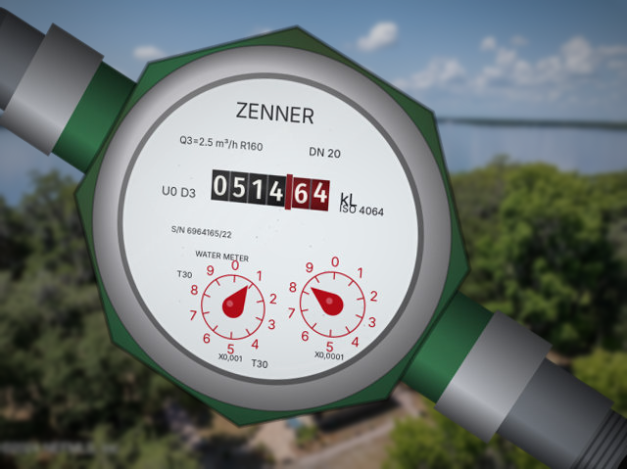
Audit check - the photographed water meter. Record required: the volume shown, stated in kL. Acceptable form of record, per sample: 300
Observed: 514.6408
